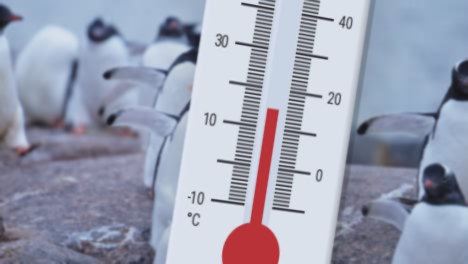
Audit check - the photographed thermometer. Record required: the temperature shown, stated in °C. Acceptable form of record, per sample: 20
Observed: 15
